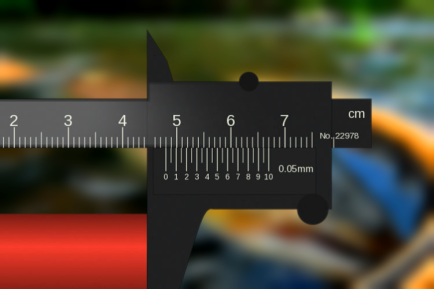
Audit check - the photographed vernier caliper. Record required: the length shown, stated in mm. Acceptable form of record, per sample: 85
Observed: 48.0
